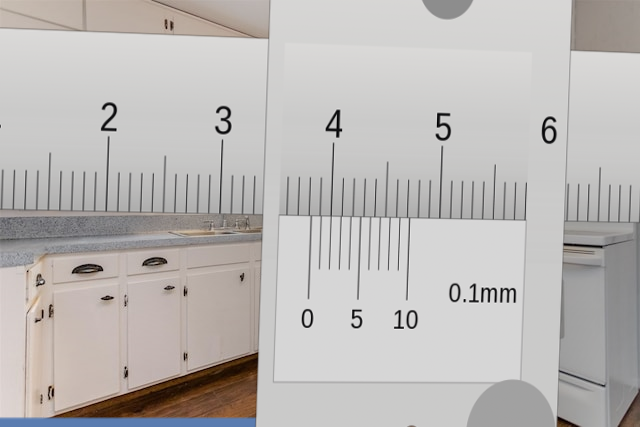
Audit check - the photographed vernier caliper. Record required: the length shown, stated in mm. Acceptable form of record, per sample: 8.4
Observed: 38.2
